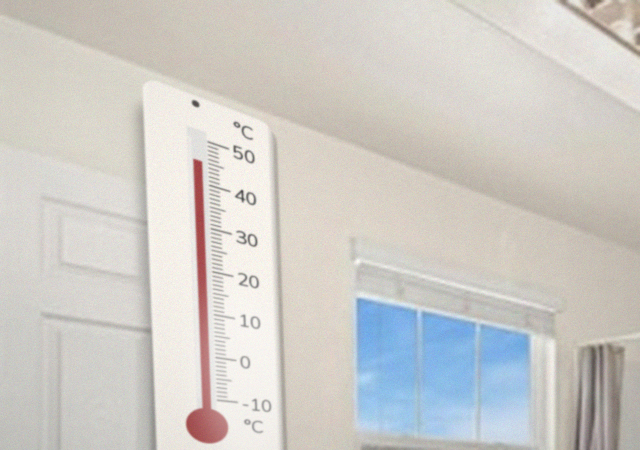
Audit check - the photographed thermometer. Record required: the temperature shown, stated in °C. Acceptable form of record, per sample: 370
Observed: 45
